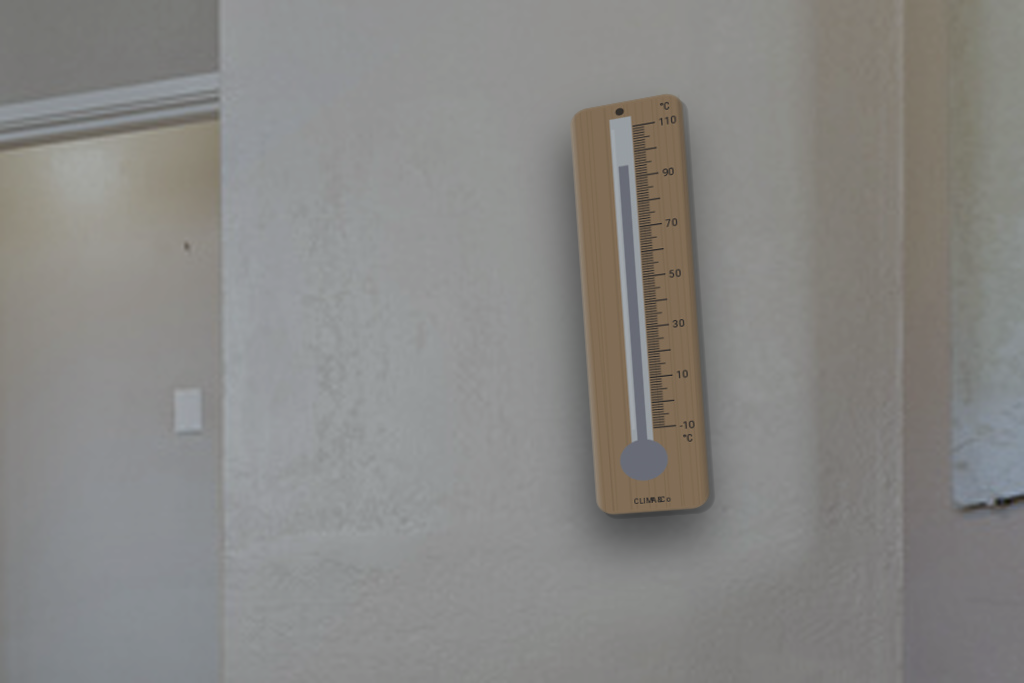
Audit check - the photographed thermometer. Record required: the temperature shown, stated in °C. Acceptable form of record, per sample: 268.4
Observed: 95
